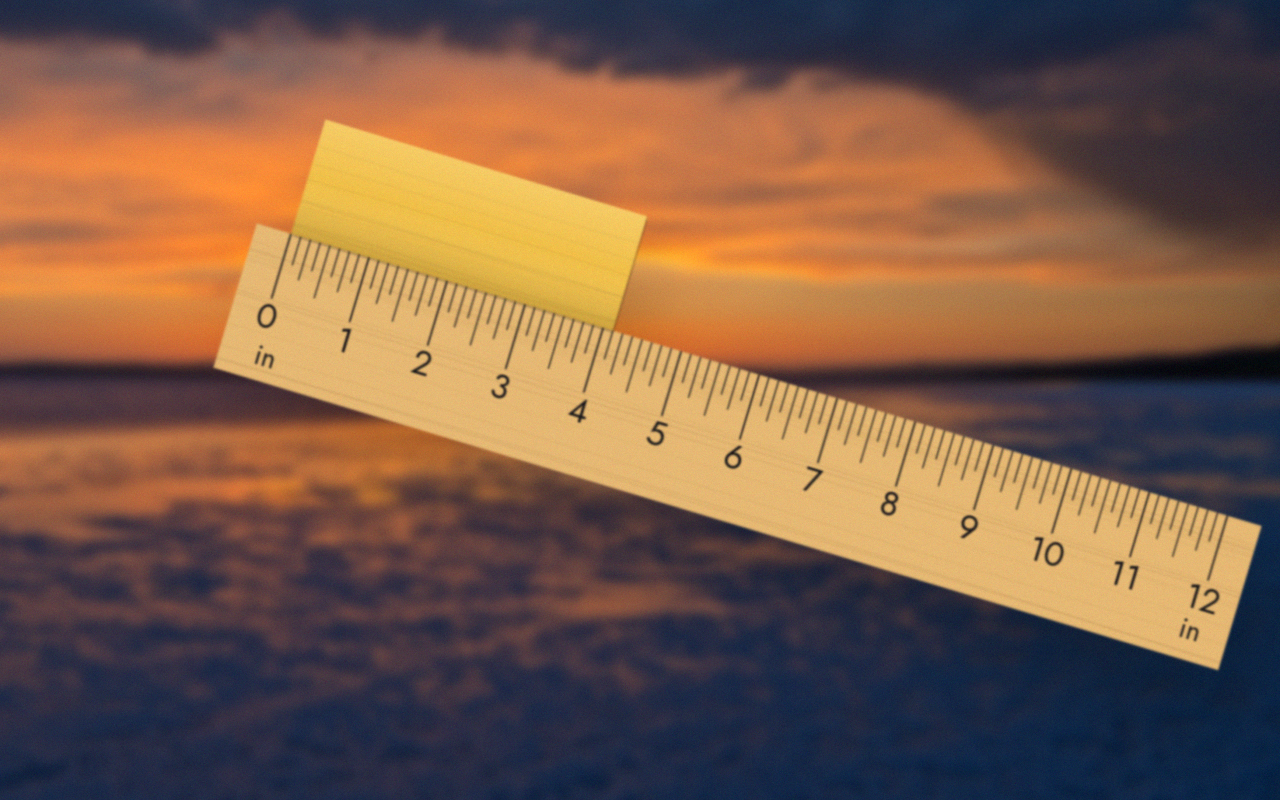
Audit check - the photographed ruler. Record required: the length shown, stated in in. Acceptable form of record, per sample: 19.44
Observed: 4.125
